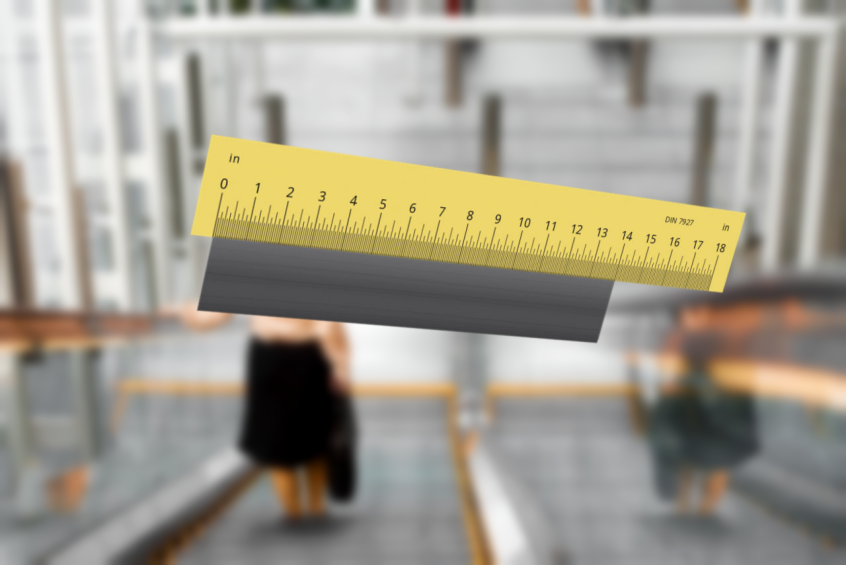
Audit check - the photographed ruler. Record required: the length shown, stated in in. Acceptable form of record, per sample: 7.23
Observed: 14
